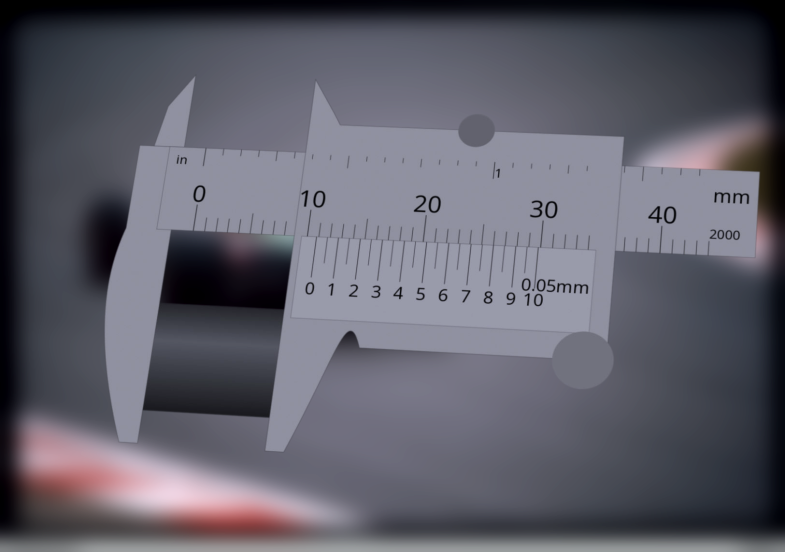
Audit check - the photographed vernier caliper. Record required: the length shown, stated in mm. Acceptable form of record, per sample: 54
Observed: 10.8
